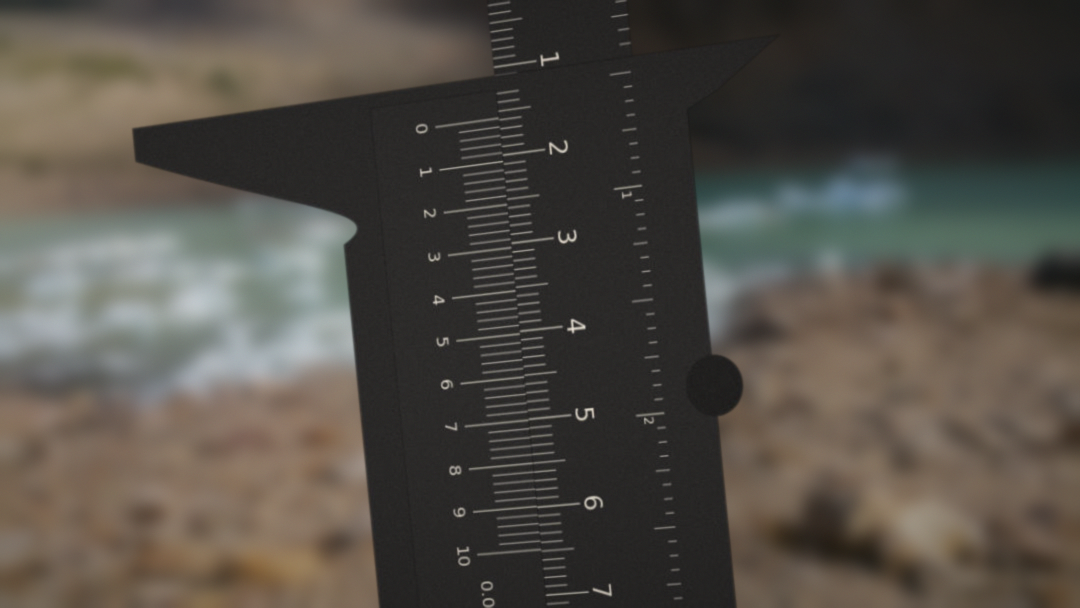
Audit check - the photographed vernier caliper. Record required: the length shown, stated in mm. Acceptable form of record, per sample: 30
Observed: 15.8
